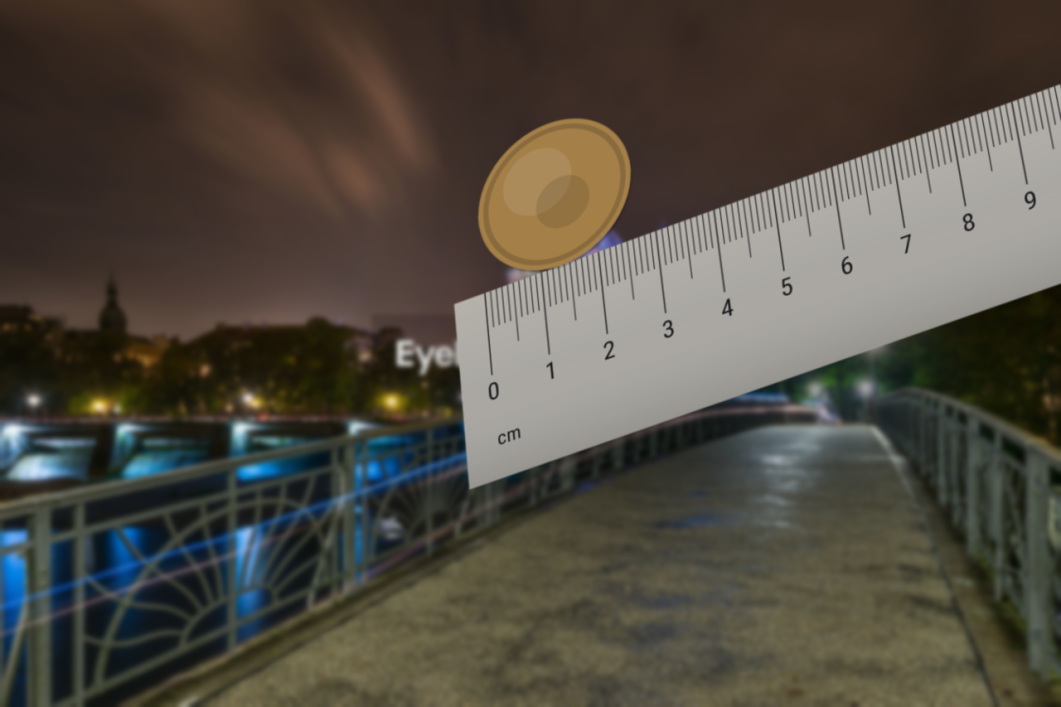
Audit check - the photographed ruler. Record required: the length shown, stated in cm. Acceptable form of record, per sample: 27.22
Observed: 2.7
